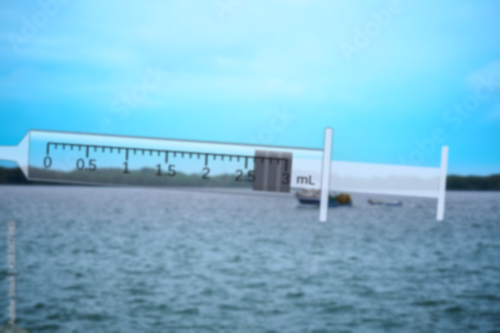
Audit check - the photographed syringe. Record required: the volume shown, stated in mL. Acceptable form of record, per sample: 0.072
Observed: 2.6
